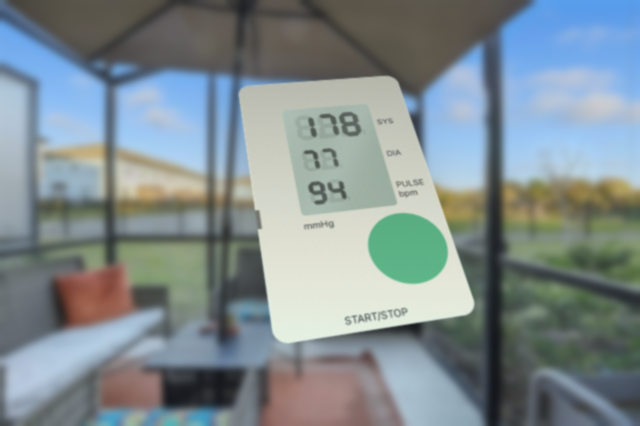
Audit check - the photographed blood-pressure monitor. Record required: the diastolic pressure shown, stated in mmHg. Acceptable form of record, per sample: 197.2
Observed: 77
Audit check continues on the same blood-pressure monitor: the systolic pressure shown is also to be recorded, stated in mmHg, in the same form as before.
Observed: 178
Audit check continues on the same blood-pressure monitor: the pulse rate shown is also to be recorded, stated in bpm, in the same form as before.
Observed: 94
